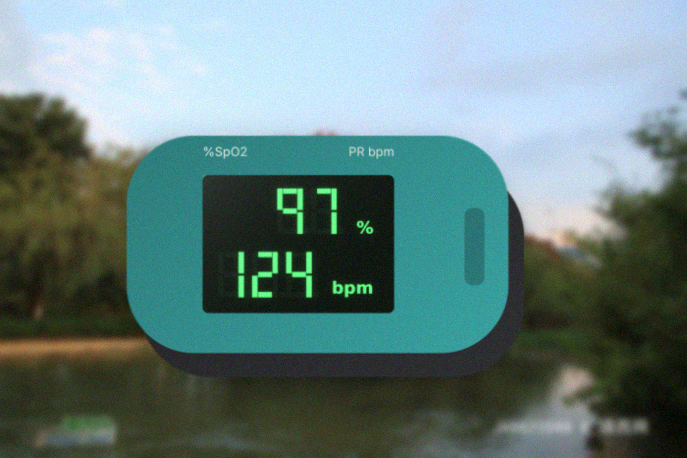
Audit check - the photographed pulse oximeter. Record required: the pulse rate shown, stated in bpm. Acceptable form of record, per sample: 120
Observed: 124
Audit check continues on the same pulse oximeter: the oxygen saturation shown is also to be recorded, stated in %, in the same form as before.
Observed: 97
